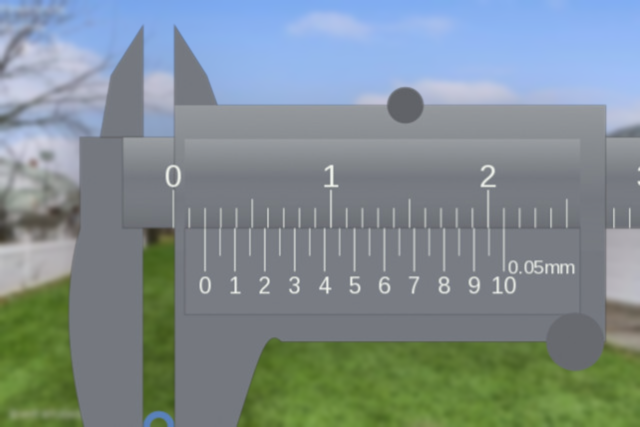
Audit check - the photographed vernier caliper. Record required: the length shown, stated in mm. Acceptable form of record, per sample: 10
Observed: 2.0
